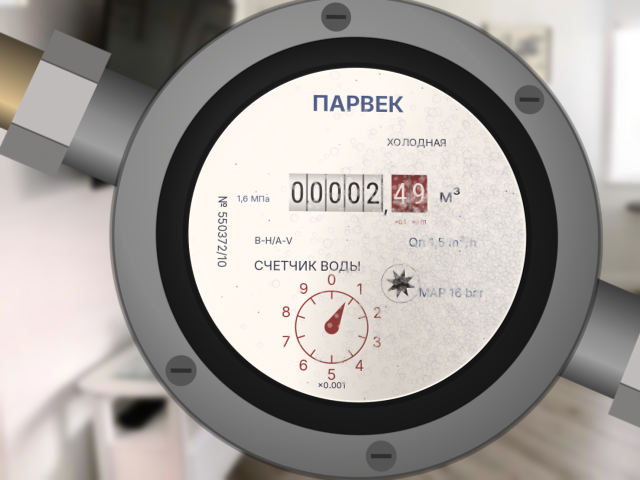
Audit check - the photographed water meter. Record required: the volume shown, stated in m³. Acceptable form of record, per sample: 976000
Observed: 2.490
